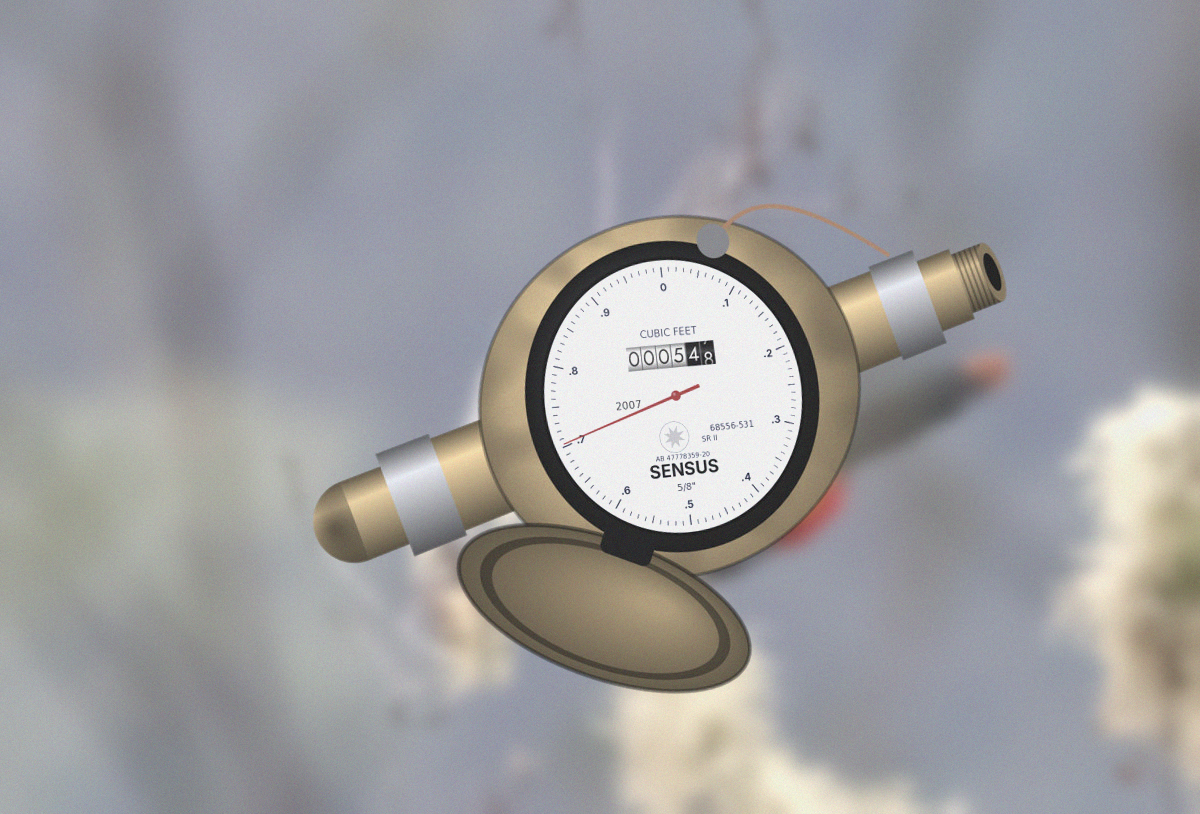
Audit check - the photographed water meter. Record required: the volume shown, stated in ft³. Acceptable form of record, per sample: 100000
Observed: 547.70
